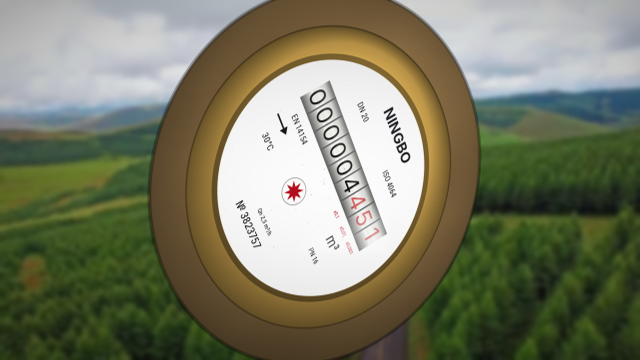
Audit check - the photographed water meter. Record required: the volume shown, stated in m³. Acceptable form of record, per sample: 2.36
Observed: 4.451
